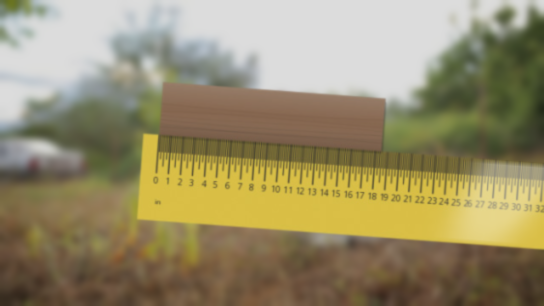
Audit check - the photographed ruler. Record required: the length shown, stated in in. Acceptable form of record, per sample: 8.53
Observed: 18.5
